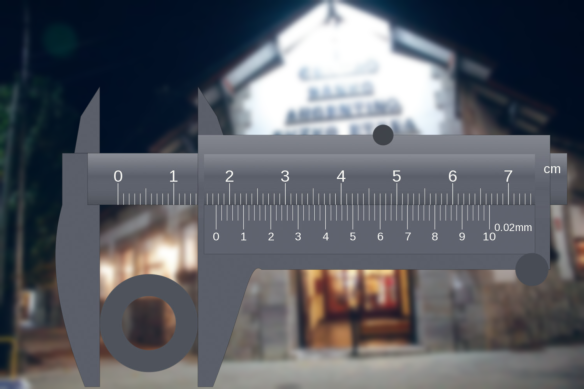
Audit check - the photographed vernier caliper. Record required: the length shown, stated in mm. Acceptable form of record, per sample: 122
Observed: 17.6
